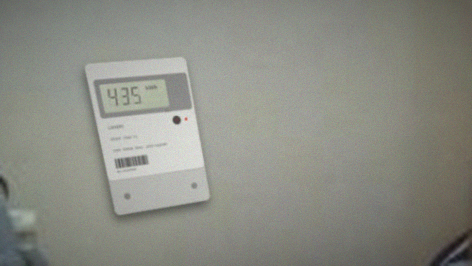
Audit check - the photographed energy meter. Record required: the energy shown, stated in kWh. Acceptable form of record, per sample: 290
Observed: 435
